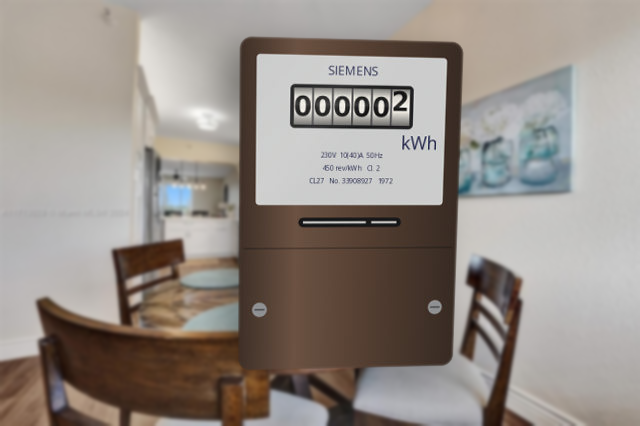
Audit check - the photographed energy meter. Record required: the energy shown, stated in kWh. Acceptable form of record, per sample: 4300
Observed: 2
